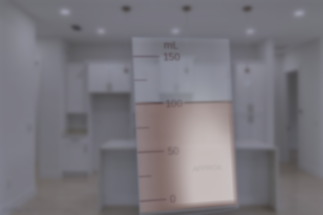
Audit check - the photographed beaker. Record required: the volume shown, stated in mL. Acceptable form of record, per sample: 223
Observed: 100
